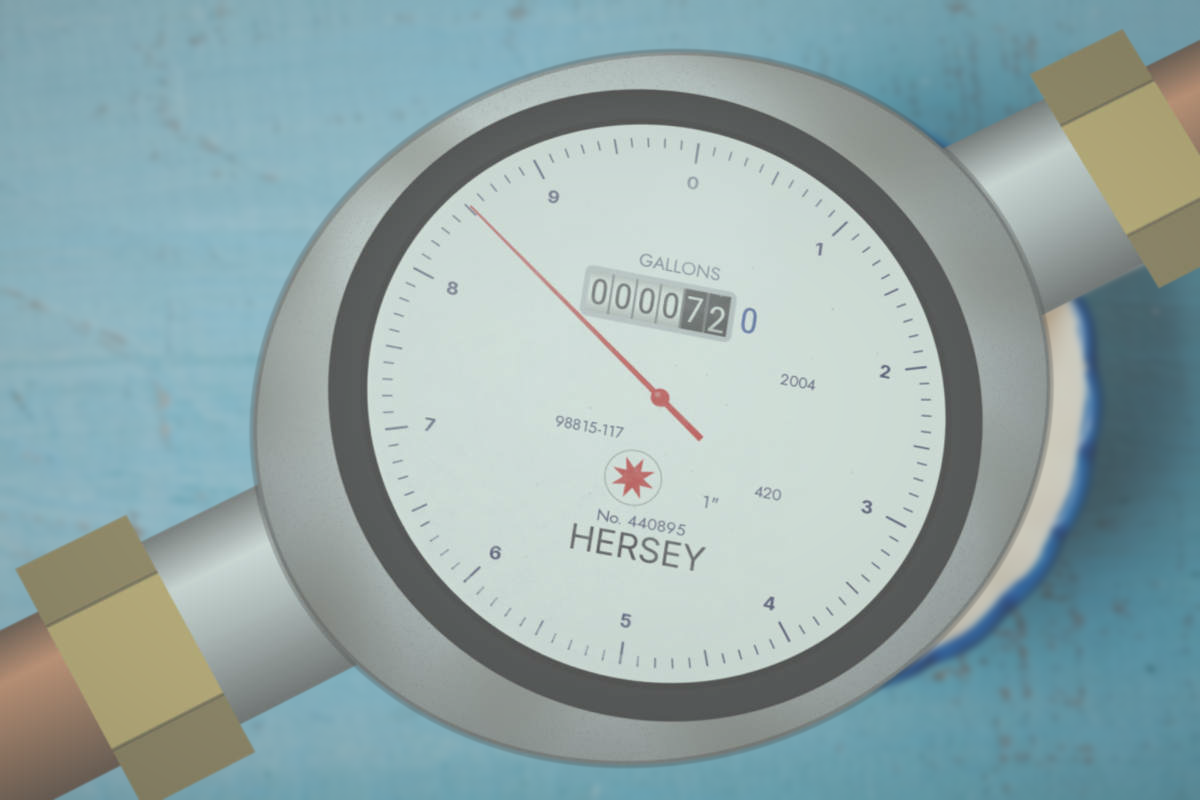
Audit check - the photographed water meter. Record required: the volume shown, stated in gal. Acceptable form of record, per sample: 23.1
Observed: 718.5
